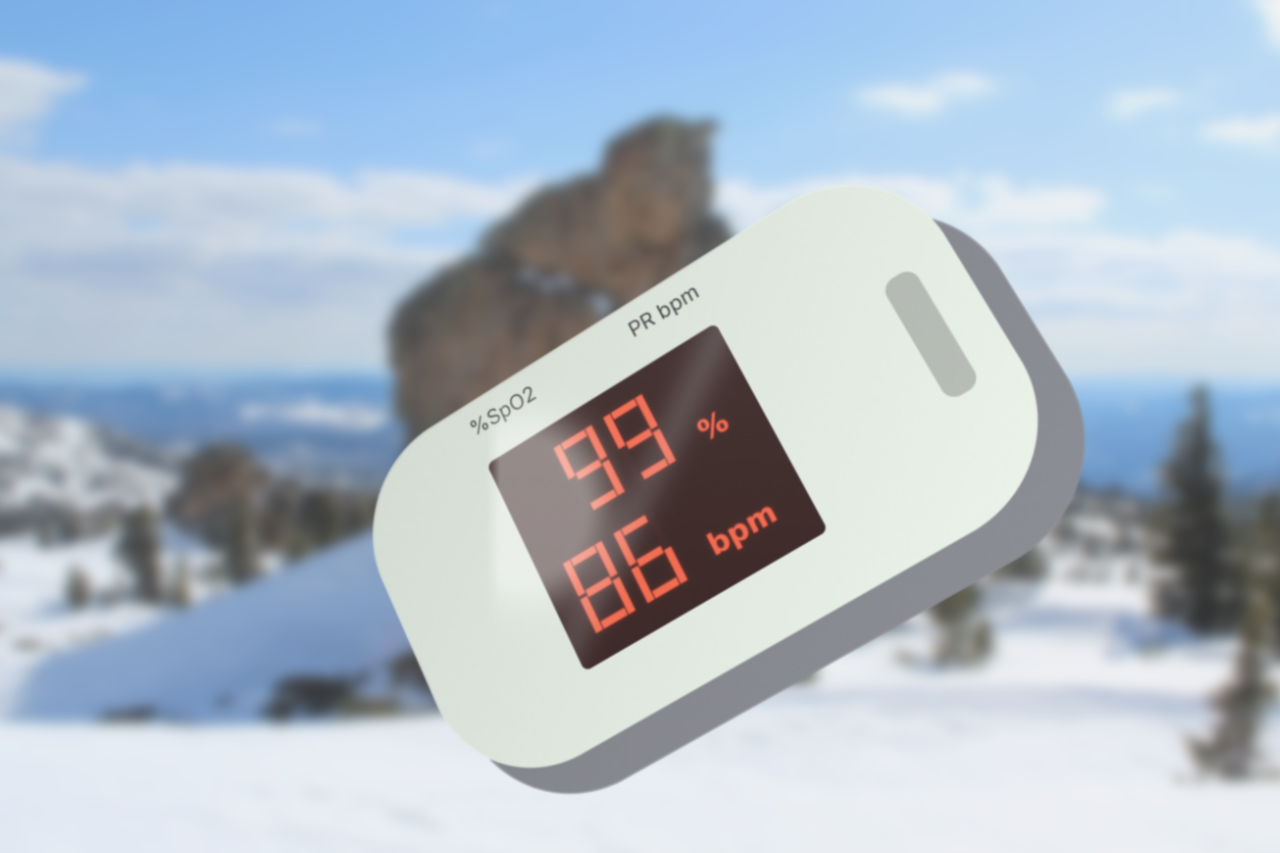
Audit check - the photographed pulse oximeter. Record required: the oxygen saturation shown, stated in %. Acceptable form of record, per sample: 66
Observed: 99
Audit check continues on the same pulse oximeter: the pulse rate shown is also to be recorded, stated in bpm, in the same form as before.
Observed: 86
